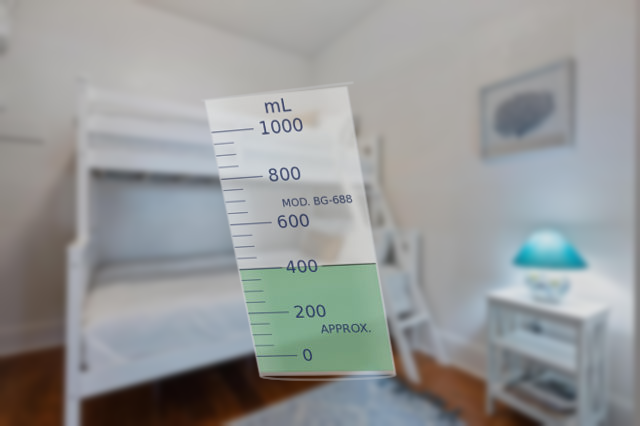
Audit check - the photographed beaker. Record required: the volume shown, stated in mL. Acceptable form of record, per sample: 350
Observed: 400
